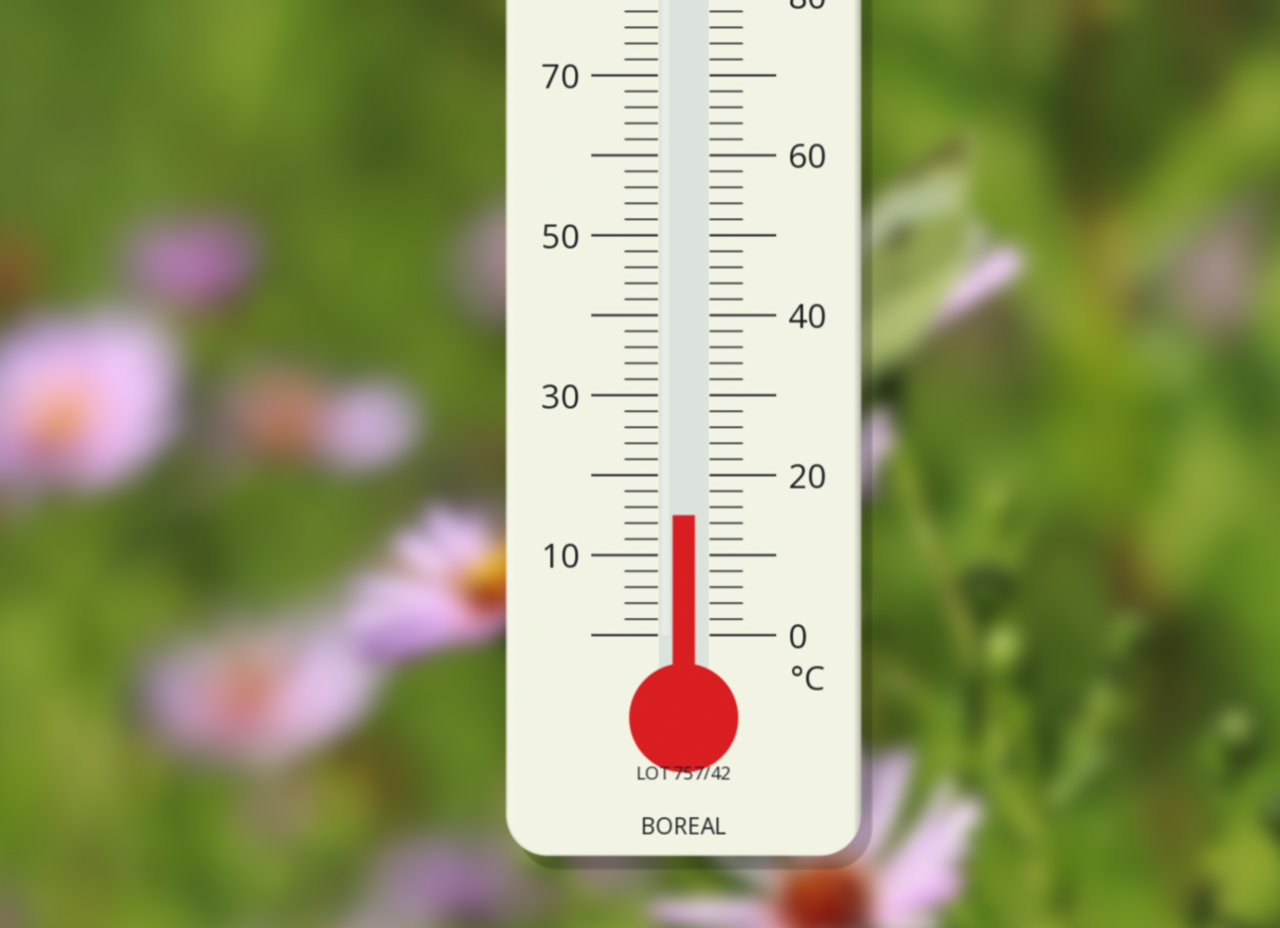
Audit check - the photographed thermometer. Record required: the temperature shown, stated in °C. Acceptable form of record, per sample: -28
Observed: 15
